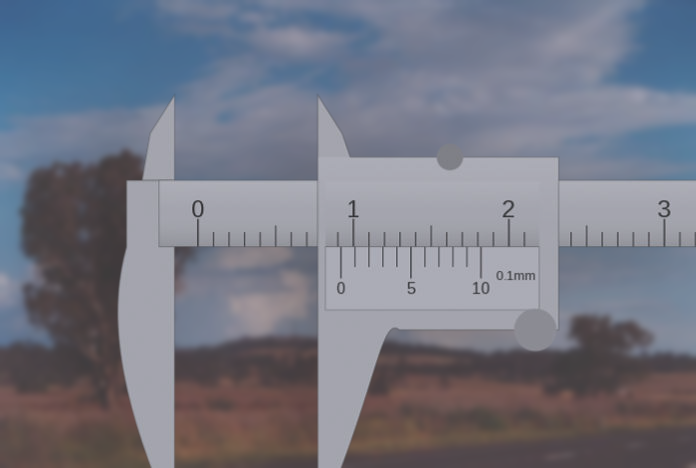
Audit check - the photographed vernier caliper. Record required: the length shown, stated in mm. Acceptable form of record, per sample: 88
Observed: 9.2
